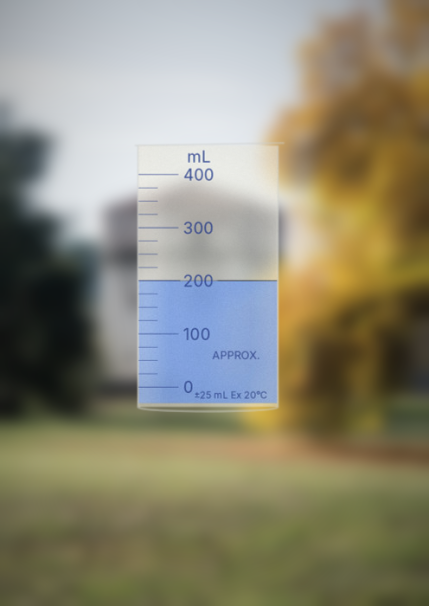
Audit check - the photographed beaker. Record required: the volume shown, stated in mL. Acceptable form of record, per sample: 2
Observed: 200
